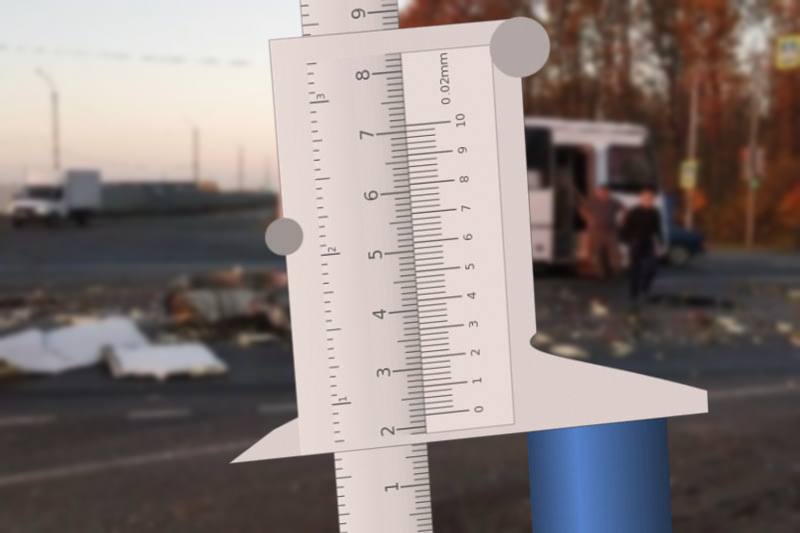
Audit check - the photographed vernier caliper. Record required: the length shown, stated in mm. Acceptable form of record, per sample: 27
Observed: 22.0
